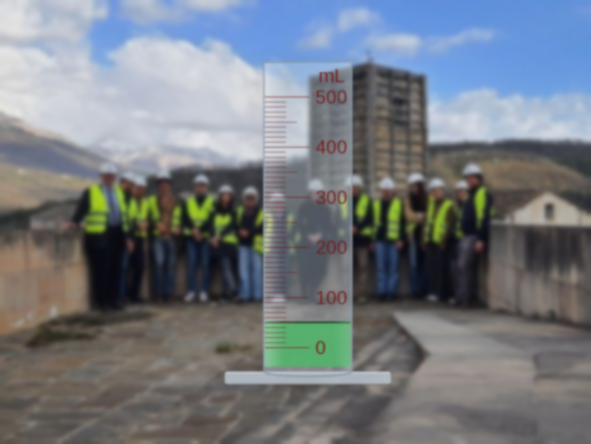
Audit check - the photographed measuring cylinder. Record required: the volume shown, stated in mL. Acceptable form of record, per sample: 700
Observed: 50
